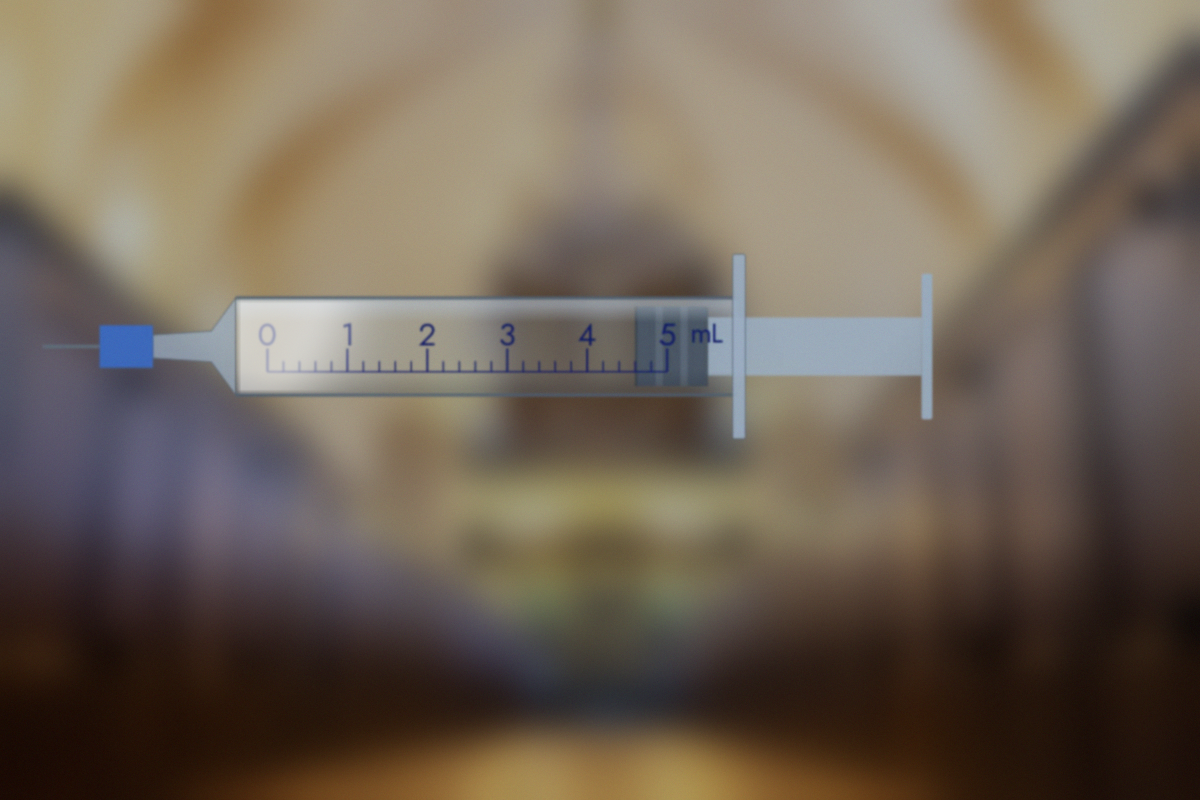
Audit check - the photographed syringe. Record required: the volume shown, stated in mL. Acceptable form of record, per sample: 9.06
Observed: 4.6
